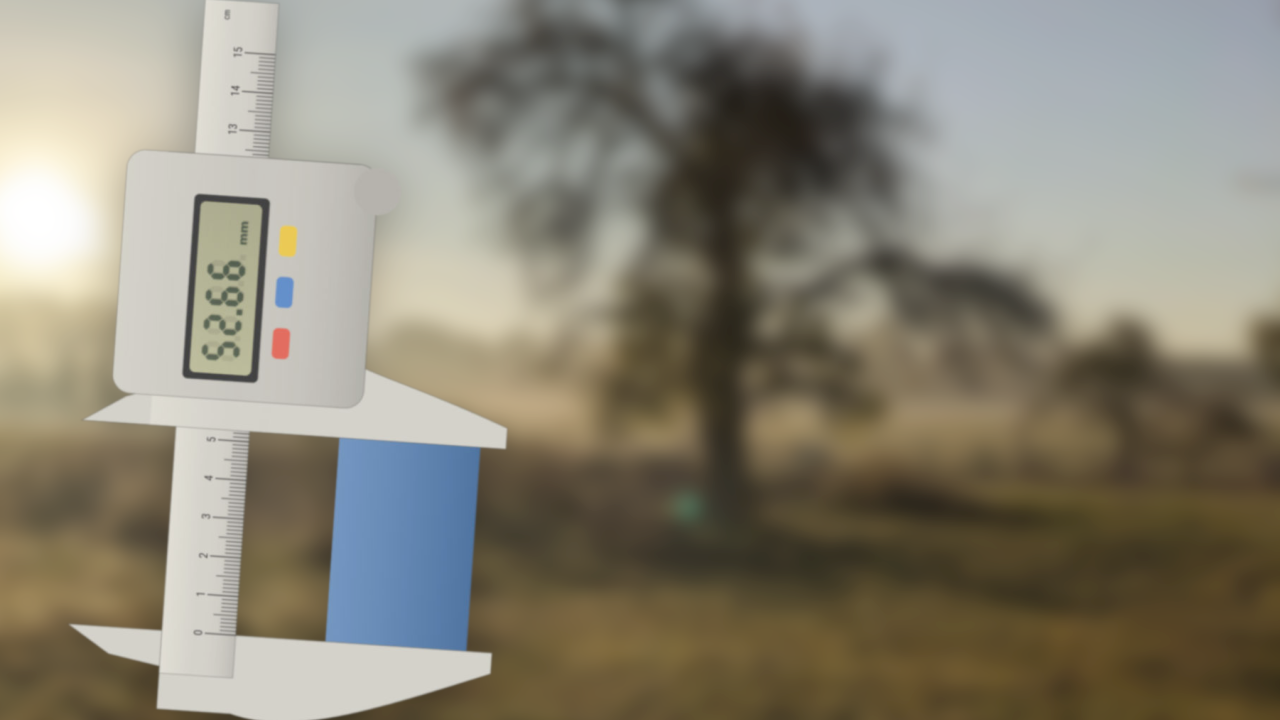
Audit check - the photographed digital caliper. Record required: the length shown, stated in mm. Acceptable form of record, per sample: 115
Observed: 52.66
